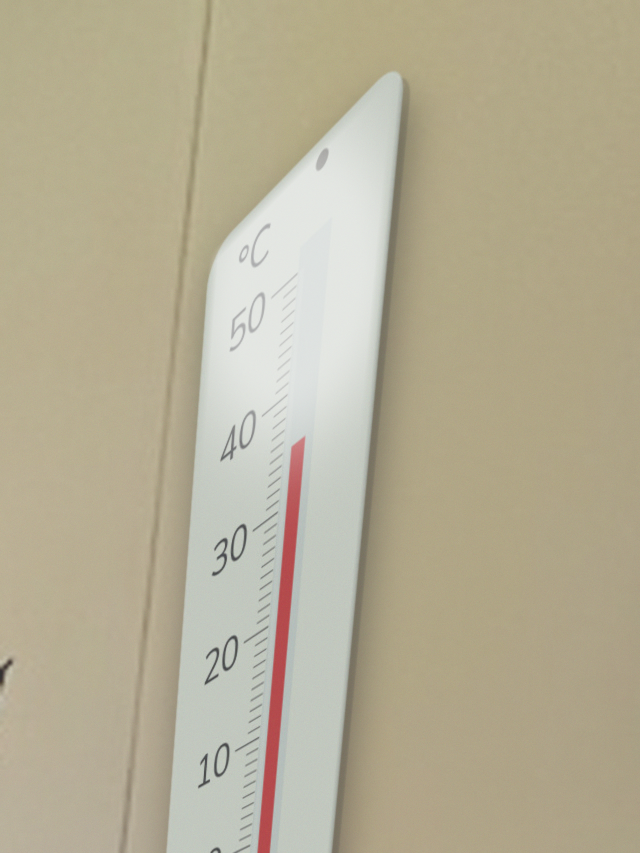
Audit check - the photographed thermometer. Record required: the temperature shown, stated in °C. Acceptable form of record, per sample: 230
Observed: 35
